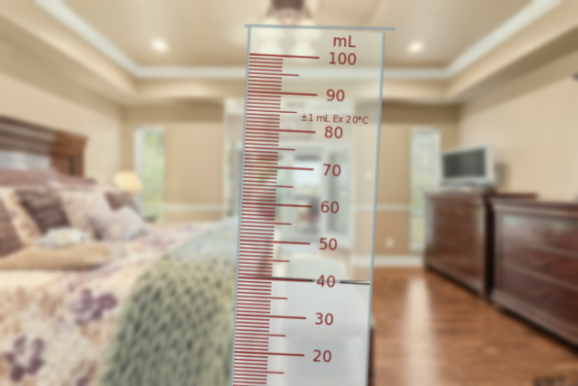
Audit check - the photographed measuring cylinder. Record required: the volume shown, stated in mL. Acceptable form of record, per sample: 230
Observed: 40
